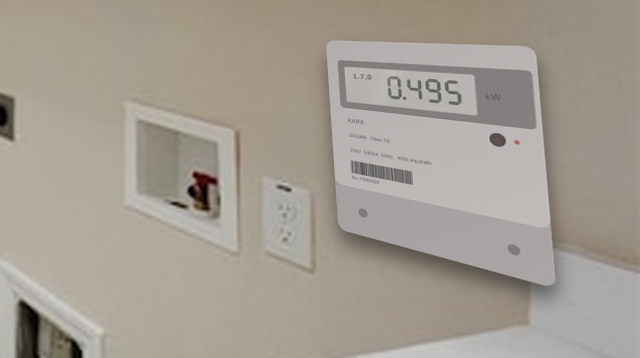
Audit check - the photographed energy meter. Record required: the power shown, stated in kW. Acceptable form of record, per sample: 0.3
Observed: 0.495
